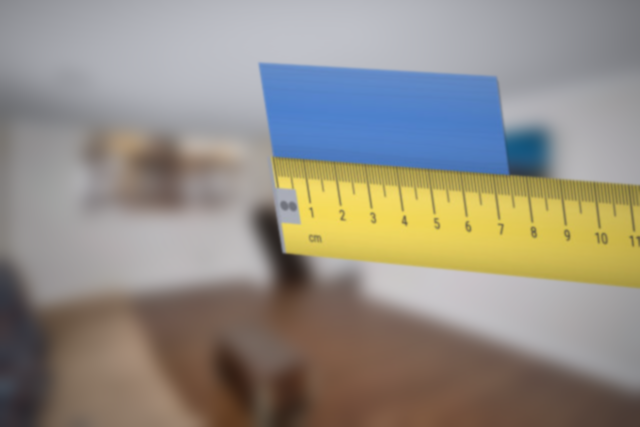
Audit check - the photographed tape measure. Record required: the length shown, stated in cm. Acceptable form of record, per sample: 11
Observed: 7.5
